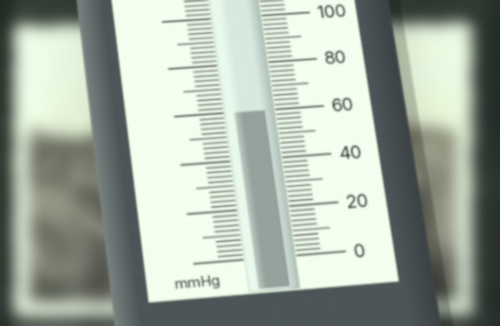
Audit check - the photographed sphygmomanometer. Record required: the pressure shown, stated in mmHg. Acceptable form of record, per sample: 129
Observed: 60
